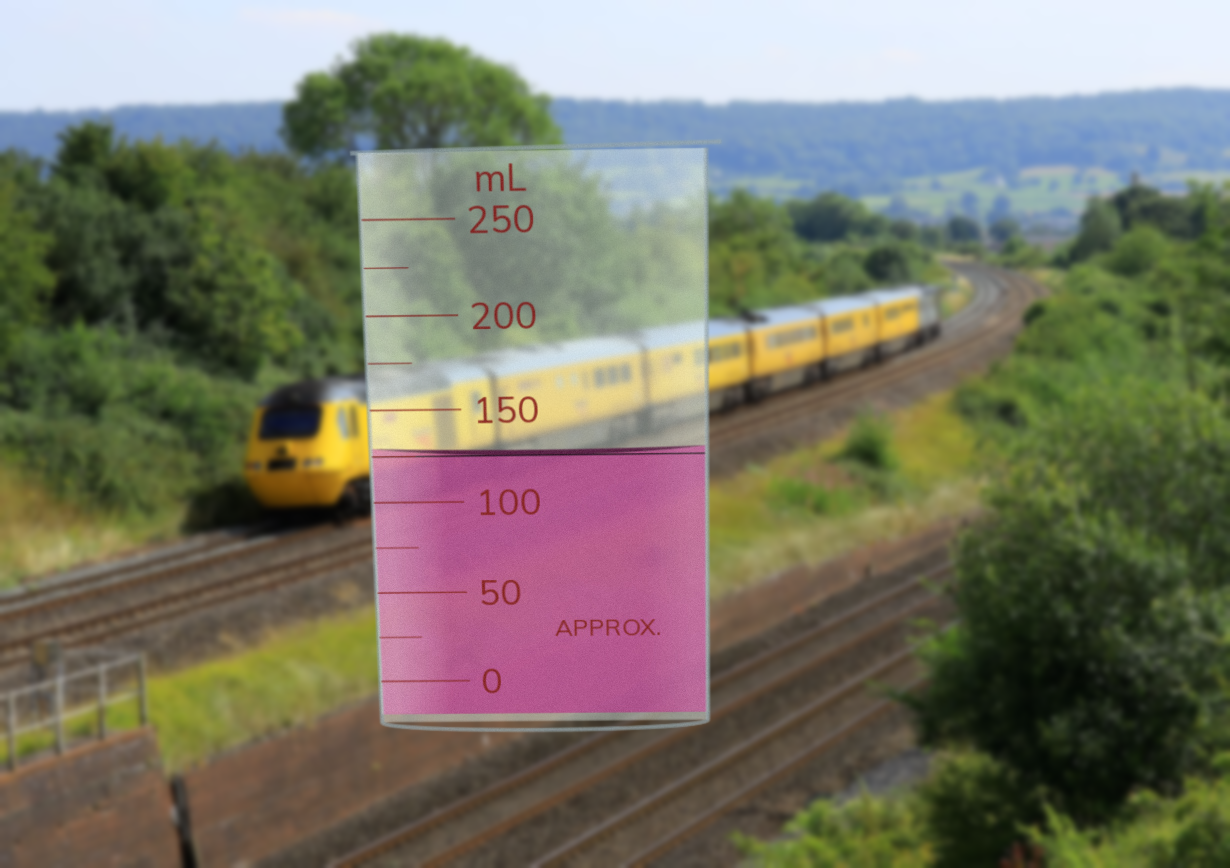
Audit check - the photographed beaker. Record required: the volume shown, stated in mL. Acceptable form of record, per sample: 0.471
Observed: 125
